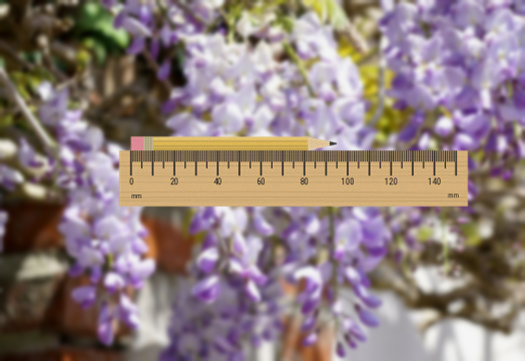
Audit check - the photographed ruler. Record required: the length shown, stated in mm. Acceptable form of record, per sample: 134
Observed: 95
